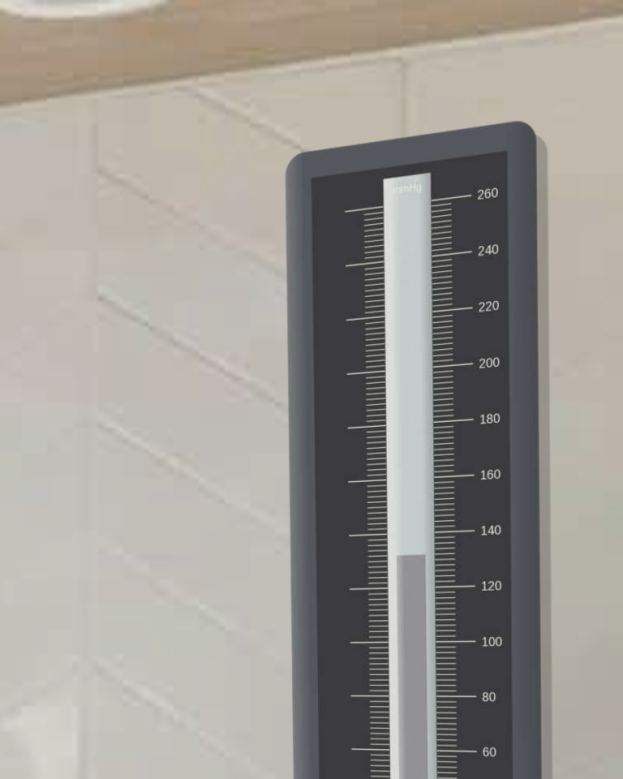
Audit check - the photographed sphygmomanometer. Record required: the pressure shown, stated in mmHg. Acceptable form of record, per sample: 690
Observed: 132
